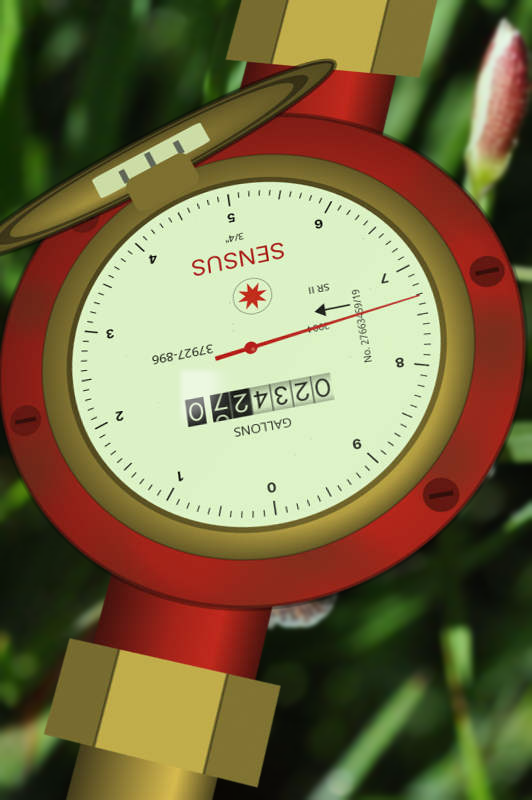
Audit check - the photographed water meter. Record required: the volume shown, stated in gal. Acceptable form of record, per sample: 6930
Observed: 234267.3
